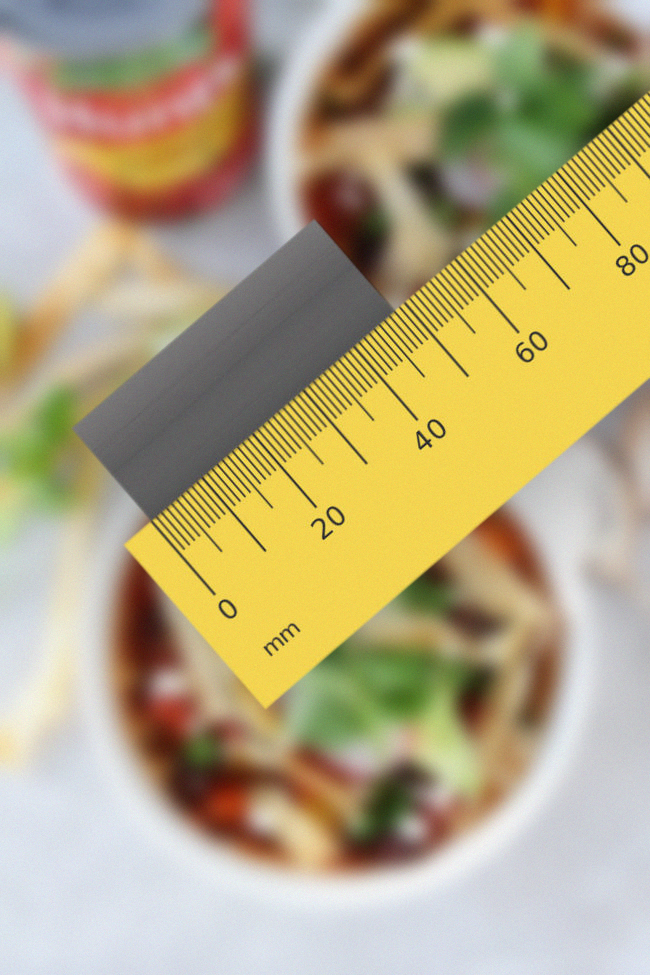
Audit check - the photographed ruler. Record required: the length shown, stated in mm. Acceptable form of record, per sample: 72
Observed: 48
